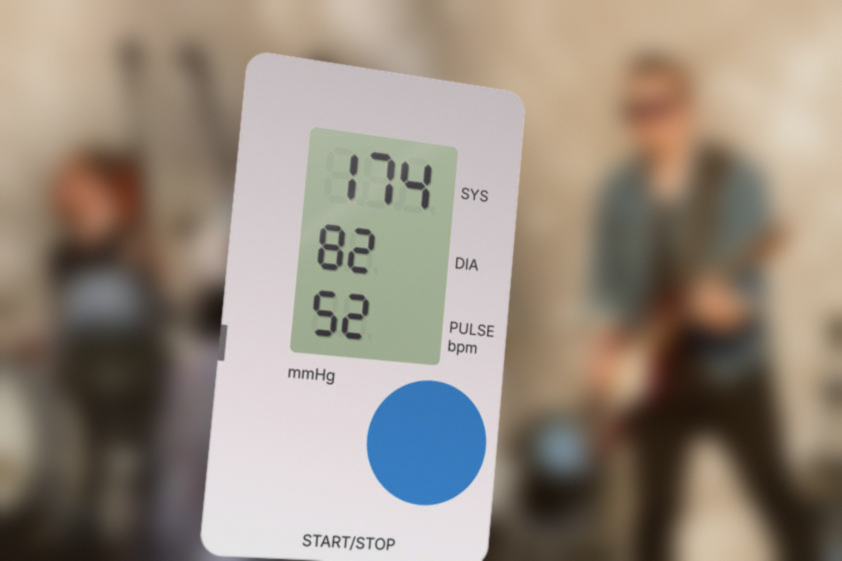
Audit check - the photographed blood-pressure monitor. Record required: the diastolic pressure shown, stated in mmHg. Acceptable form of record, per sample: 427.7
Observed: 82
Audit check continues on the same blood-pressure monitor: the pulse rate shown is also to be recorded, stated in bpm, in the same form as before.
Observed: 52
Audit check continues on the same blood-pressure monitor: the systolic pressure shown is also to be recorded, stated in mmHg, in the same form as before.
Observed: 174
